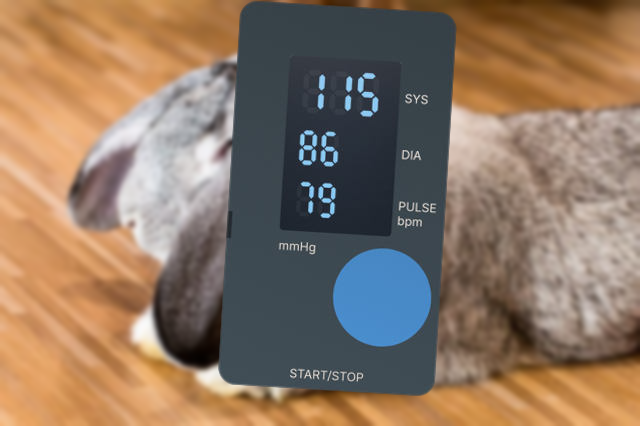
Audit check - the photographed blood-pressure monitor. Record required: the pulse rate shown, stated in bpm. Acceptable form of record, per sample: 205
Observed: 79
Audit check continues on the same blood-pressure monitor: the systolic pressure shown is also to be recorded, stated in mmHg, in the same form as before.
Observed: 115
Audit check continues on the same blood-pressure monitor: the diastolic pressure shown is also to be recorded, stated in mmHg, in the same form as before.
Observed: 86
